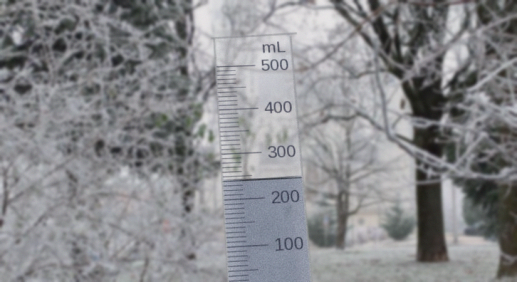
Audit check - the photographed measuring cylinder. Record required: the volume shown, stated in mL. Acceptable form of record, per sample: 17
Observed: 240
